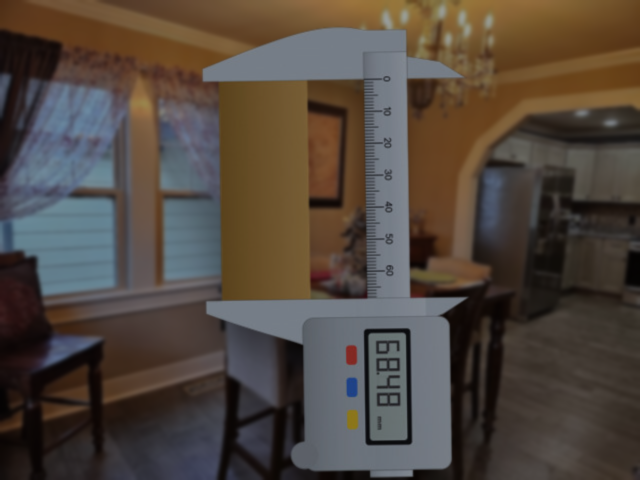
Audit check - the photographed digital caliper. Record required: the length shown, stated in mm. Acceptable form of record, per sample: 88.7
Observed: 68.48
